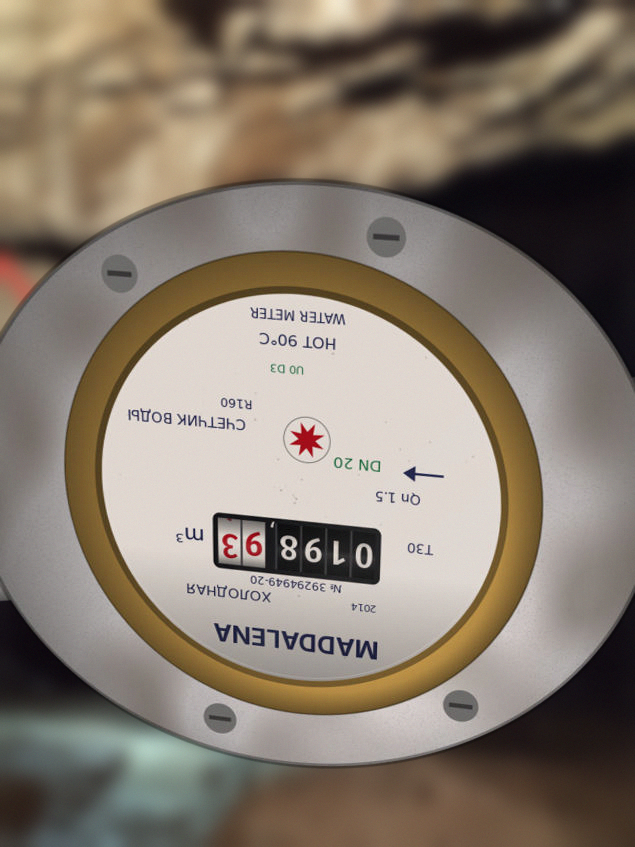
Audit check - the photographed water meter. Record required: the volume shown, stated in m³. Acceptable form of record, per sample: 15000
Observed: 198.93
